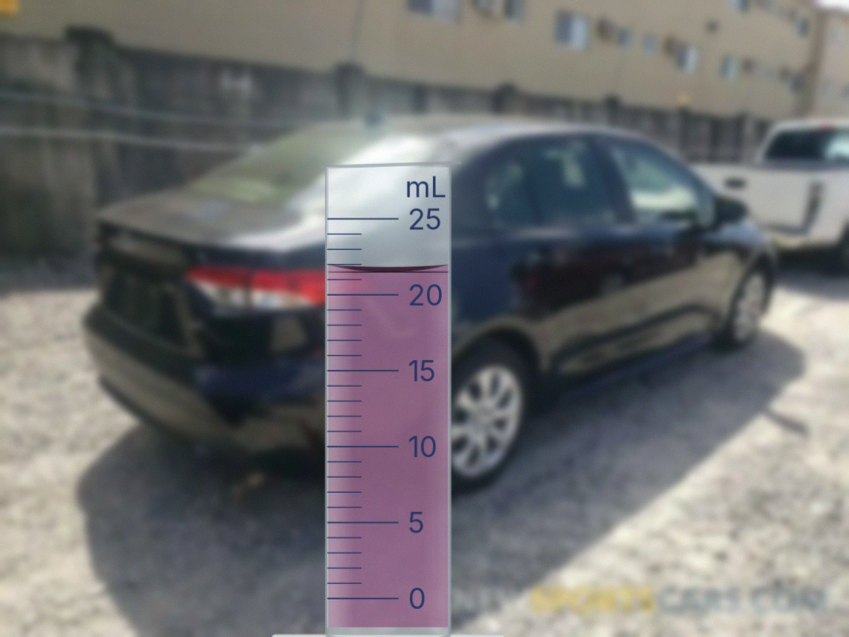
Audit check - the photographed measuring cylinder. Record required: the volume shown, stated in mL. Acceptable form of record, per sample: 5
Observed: 21.5
